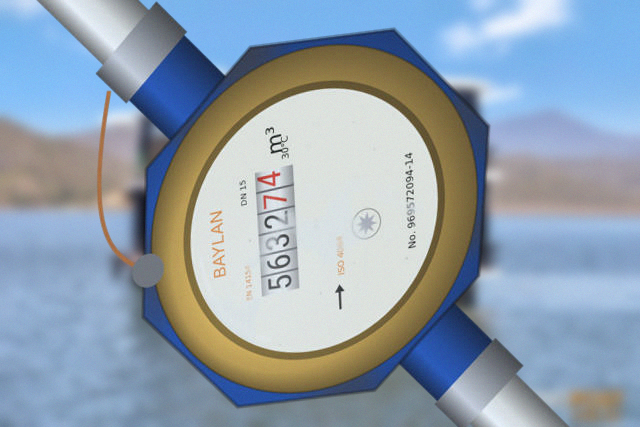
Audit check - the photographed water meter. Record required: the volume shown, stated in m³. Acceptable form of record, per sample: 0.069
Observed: 5632.74
